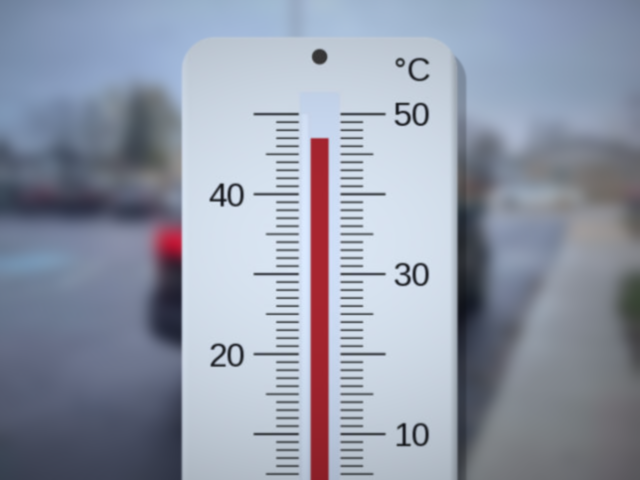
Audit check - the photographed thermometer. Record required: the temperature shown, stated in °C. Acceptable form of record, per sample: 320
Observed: 47
